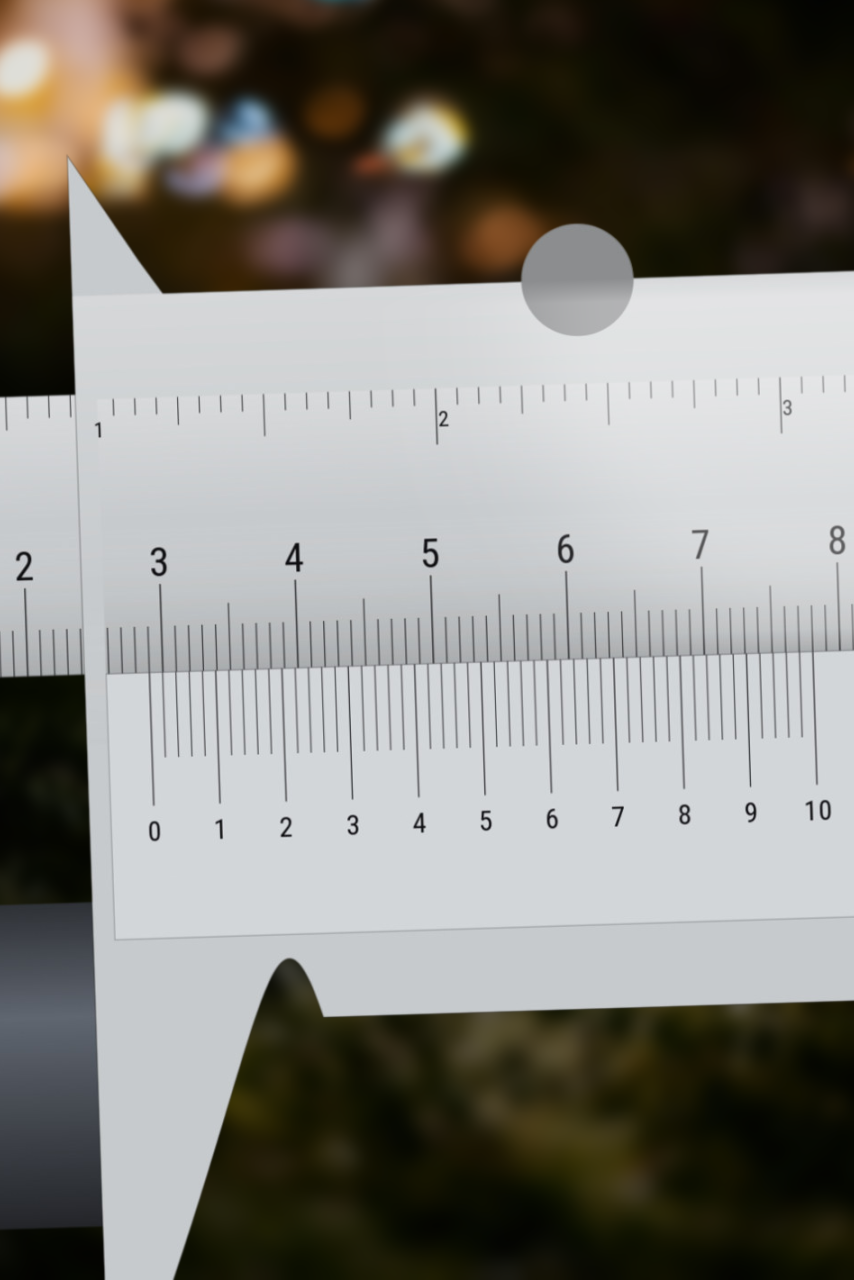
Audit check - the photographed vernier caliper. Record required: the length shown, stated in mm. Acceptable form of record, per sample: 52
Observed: 29.0
